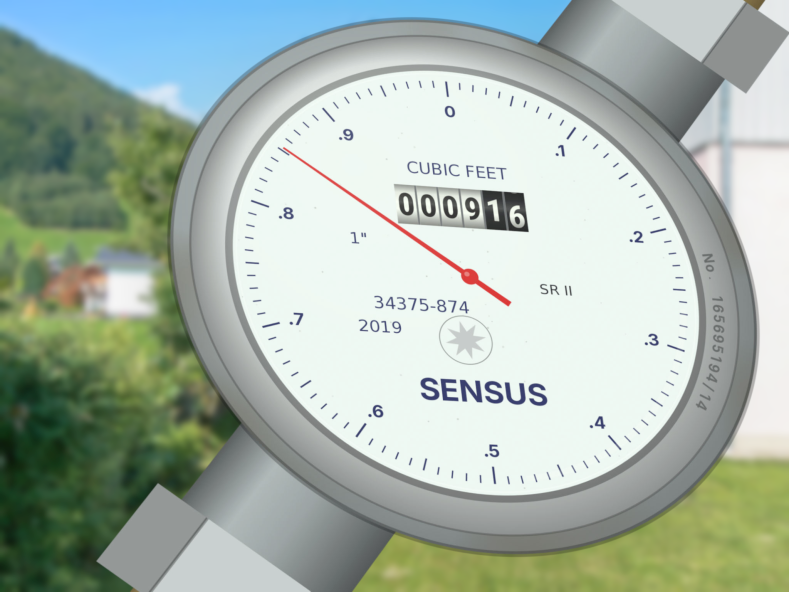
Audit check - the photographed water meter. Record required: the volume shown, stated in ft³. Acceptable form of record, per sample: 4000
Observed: 915.85
